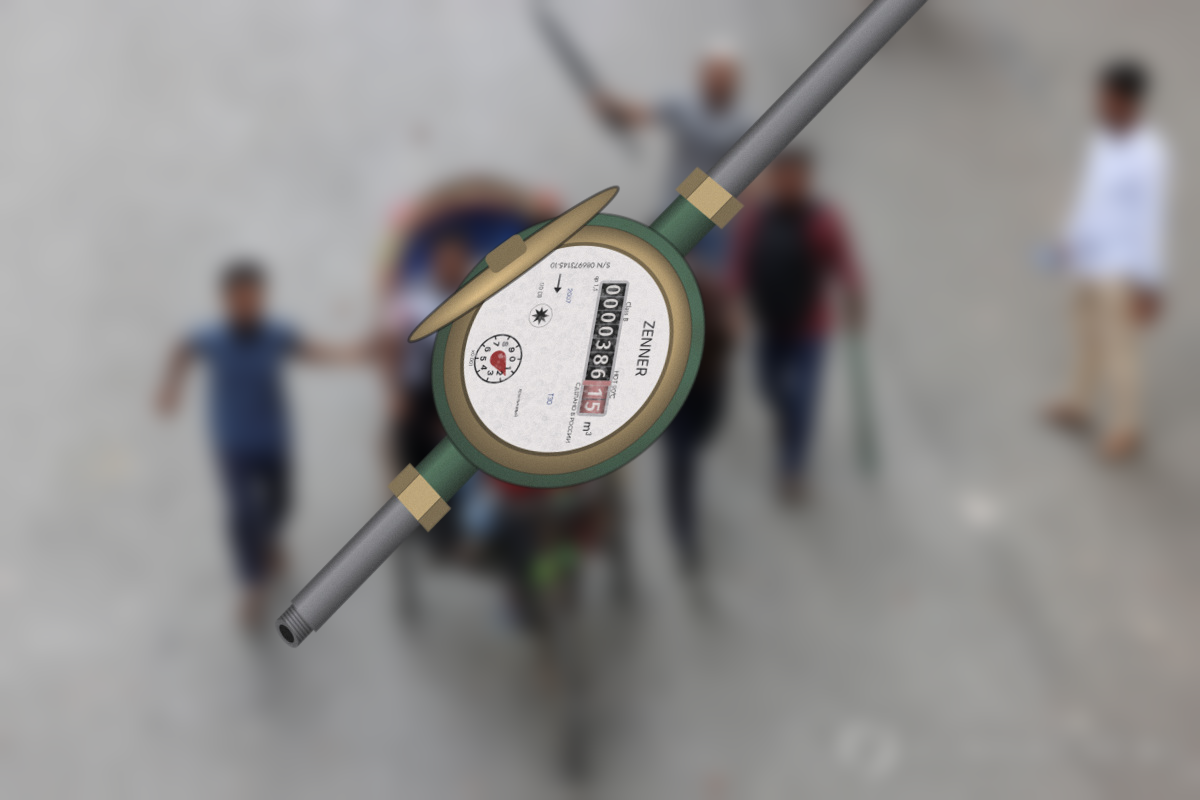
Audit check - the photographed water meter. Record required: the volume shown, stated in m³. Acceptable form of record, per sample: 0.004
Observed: 386.151
